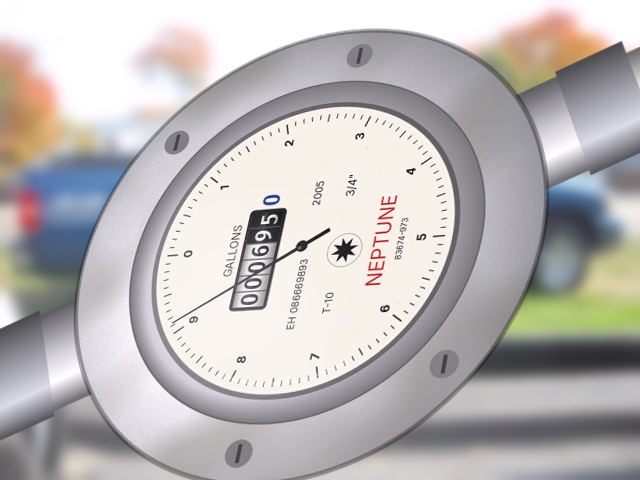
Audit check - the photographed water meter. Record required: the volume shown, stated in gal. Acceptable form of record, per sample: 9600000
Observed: 6949.1
